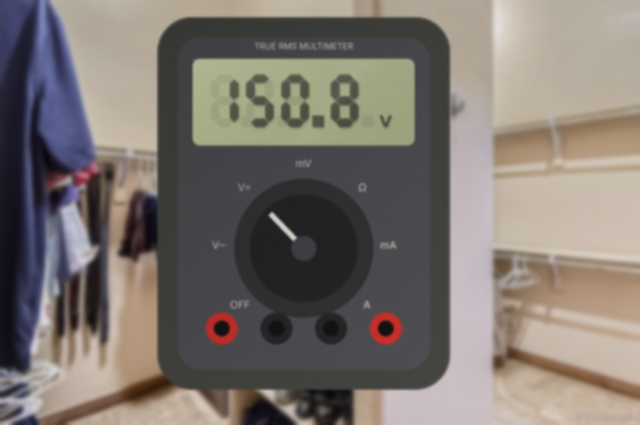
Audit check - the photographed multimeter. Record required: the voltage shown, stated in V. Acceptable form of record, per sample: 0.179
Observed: 150.8
